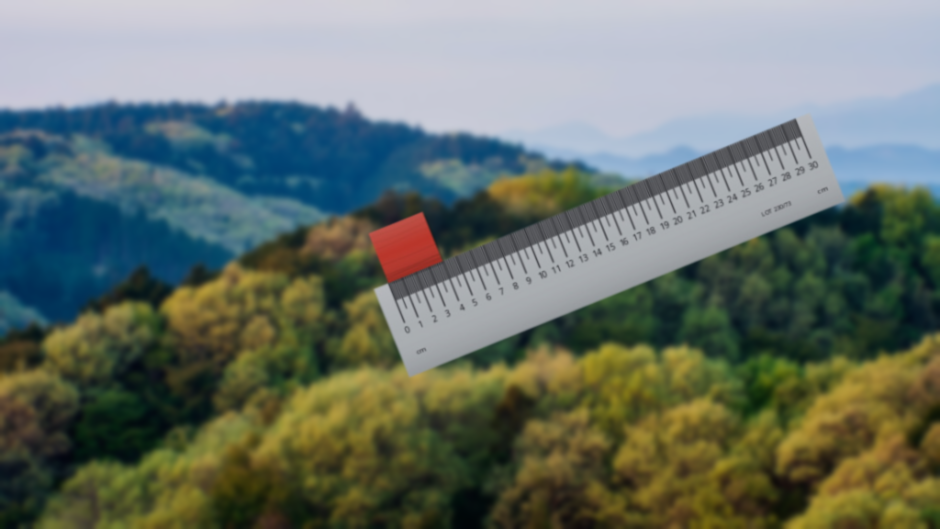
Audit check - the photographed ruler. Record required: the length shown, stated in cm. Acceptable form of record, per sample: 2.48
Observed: 4
